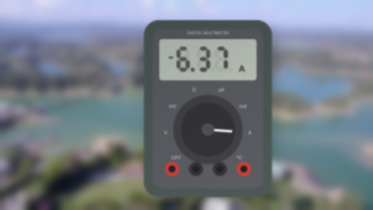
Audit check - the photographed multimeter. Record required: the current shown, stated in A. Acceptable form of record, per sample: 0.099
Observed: -6.37
